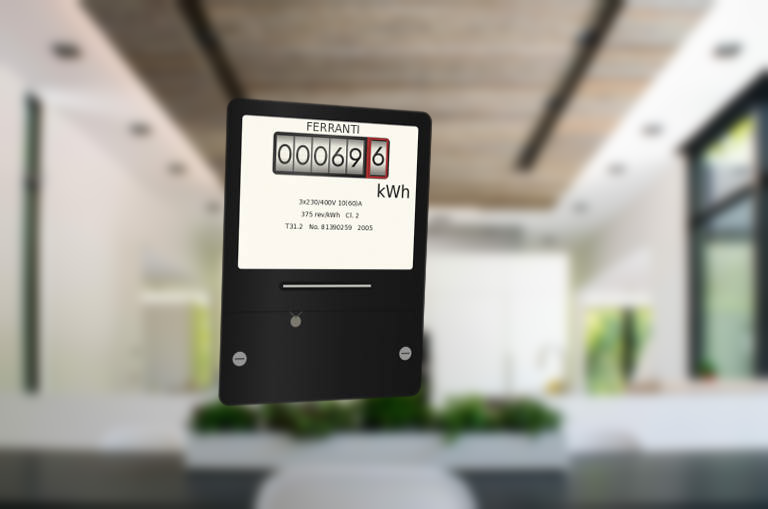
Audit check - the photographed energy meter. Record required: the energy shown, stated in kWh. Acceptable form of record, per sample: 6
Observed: 69.6
